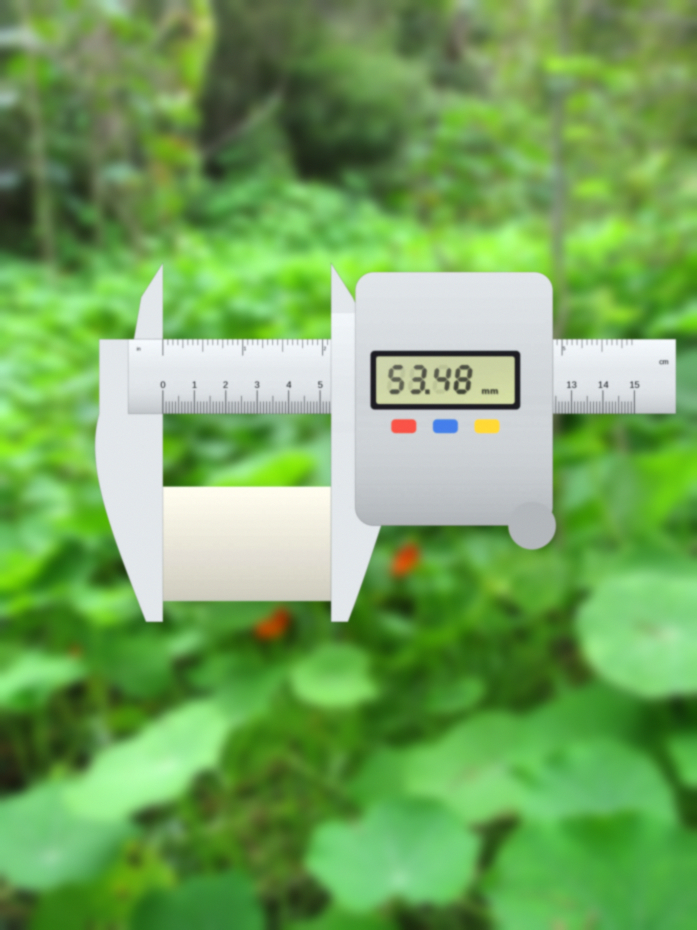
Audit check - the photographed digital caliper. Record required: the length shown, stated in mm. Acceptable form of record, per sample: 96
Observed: 53.48
